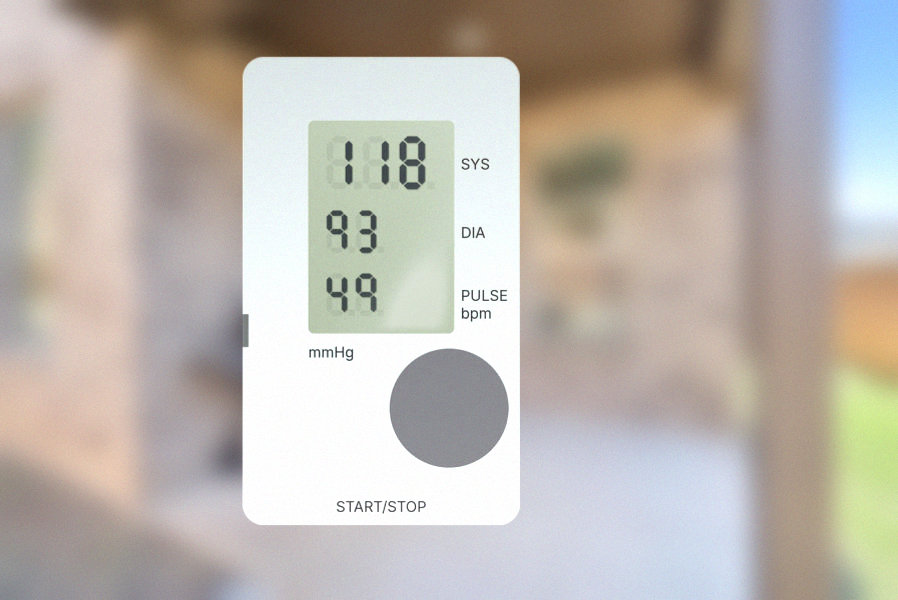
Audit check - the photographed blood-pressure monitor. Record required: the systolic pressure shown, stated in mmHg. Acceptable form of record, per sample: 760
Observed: 118
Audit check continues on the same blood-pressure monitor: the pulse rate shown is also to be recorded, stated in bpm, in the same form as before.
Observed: 49
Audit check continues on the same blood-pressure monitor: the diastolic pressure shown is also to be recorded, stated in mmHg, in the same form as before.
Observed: 93
